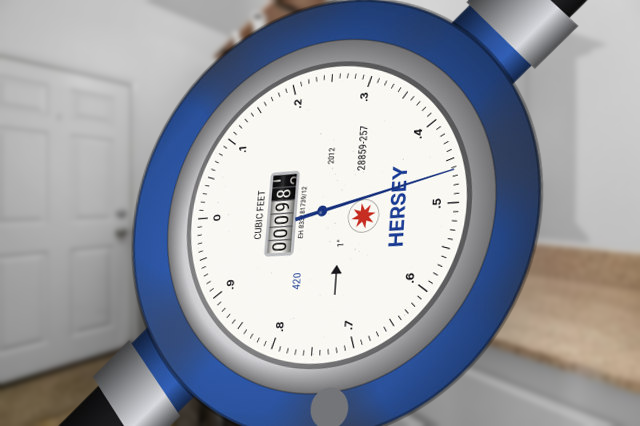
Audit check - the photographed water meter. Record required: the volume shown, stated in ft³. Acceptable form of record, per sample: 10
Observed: 981.46
